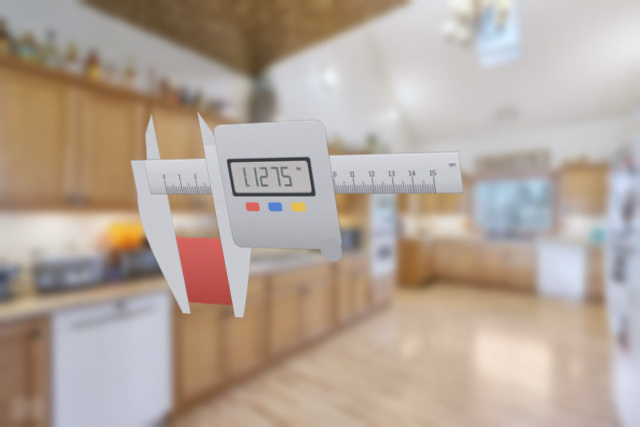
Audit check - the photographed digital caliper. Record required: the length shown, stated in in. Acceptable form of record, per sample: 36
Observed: 1.1275
